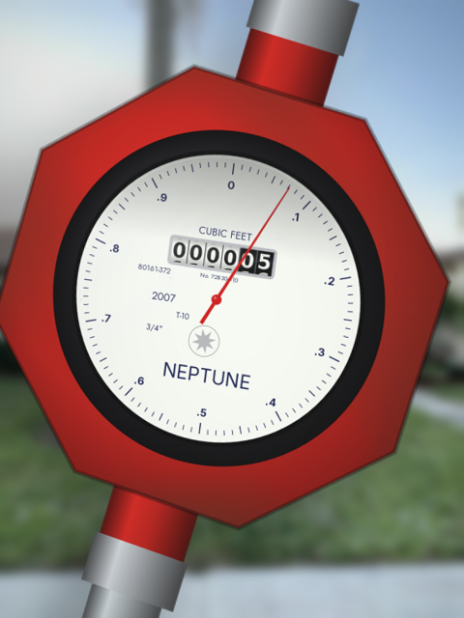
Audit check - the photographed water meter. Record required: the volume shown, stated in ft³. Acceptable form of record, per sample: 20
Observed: 5.07
